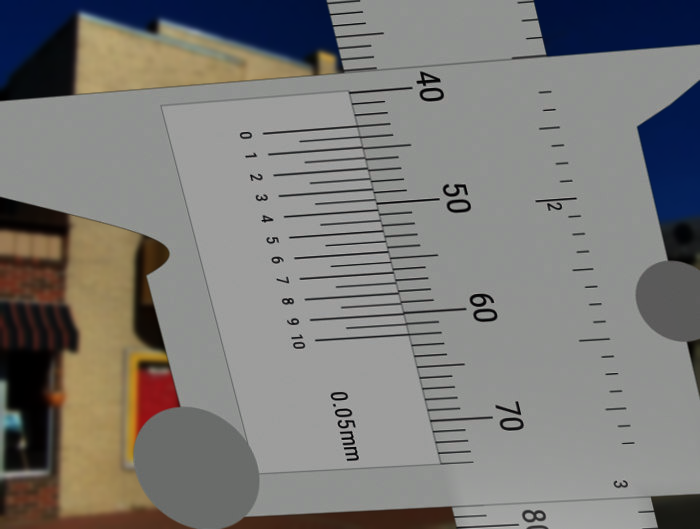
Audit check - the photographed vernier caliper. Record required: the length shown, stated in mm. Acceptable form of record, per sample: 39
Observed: 43.0
